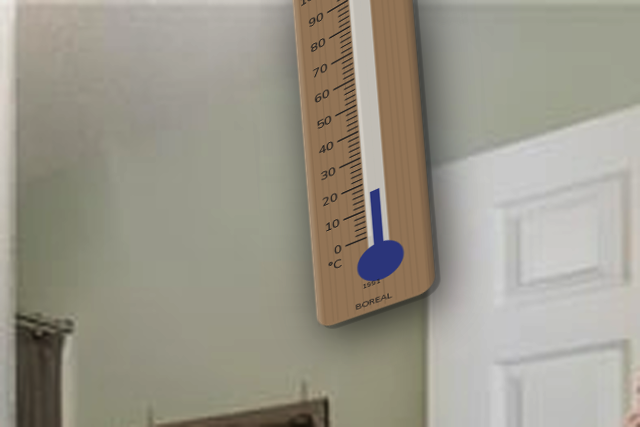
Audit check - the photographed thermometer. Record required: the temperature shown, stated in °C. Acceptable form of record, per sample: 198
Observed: 16
